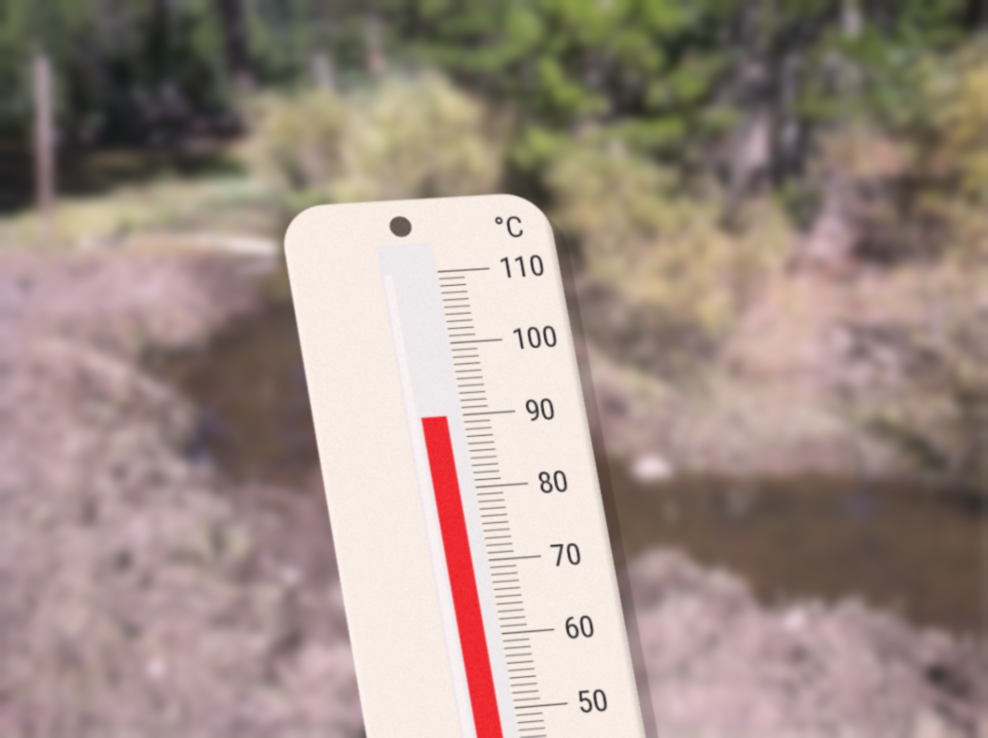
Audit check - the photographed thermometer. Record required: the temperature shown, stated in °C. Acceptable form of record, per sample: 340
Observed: 90
